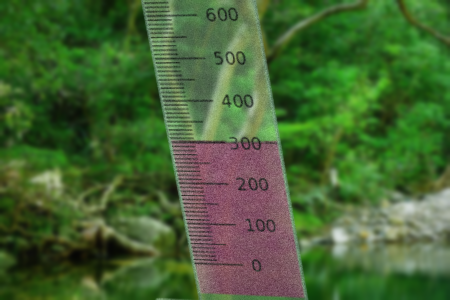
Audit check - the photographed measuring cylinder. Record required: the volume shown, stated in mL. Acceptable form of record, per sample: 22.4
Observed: 300
